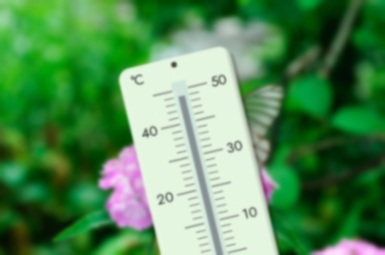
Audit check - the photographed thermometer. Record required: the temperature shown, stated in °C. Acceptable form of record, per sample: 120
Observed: 48
